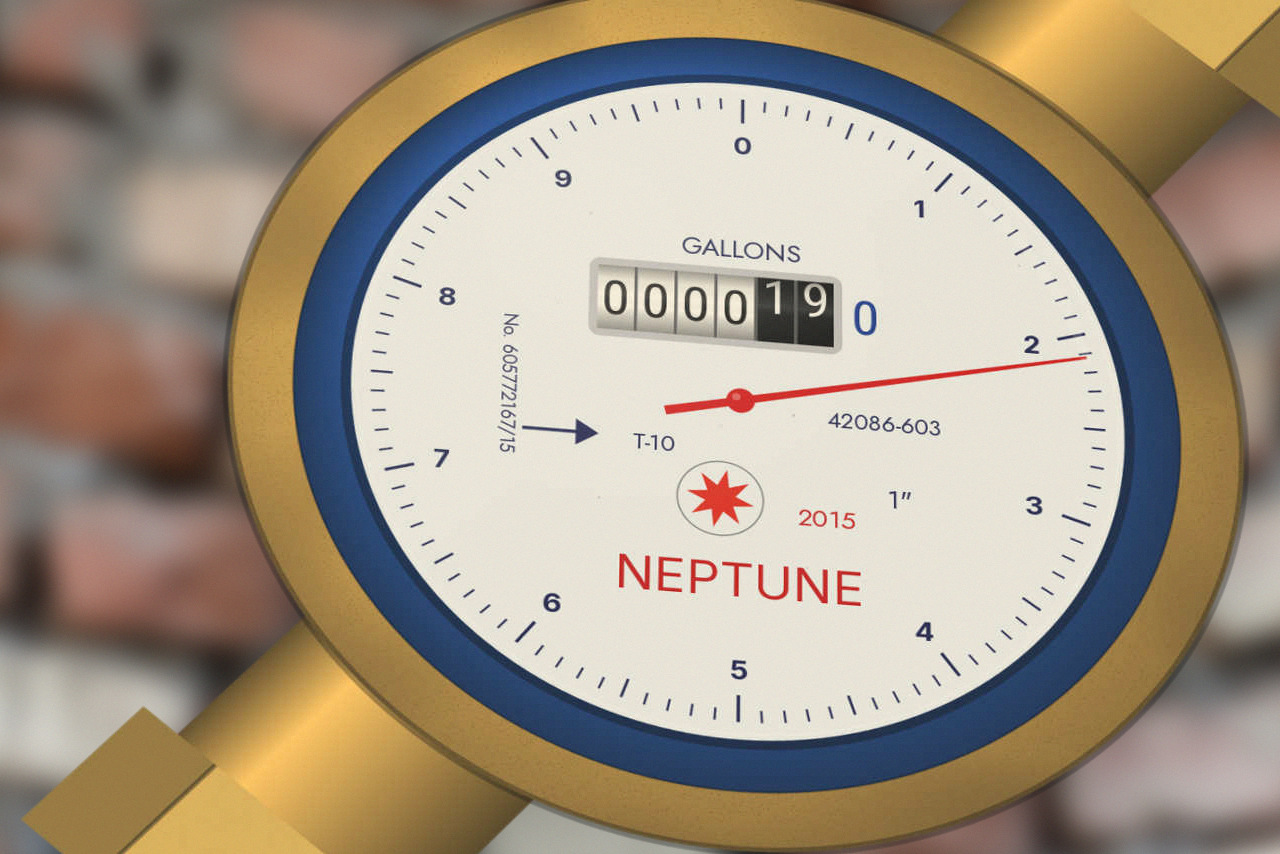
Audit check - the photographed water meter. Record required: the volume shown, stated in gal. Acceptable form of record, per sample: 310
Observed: 192.1
